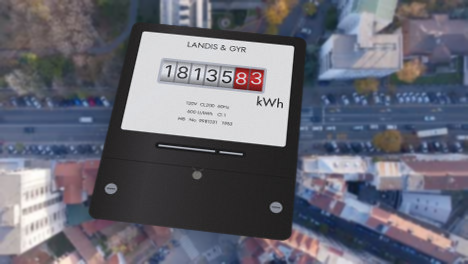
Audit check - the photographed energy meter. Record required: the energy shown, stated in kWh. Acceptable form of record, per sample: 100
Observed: 18135.83
